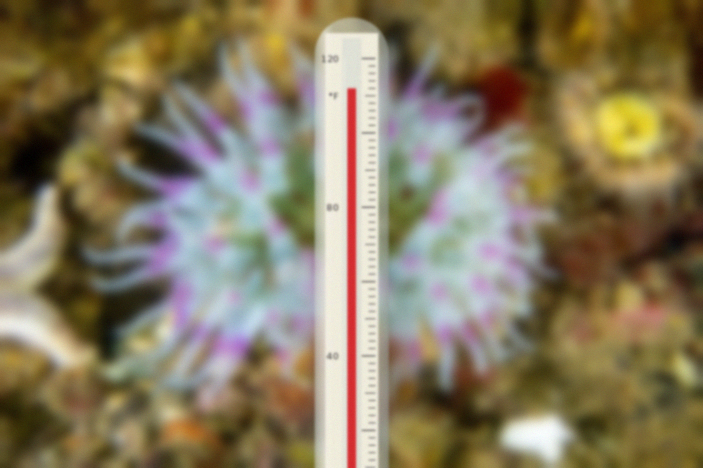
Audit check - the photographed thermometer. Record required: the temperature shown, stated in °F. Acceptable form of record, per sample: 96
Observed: 112
